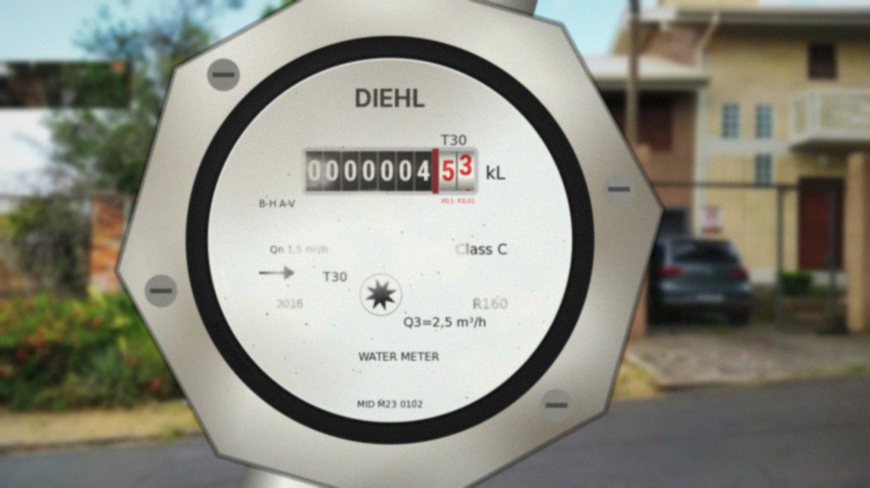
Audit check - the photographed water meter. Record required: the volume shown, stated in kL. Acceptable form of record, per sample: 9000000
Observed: 4.53
